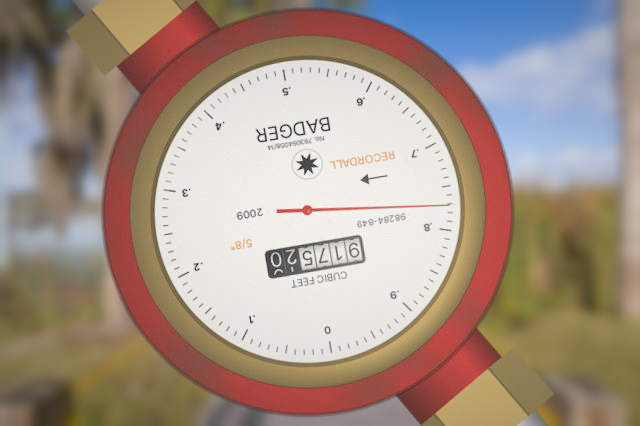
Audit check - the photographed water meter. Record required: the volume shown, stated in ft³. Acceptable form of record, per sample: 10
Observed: 917519.77
